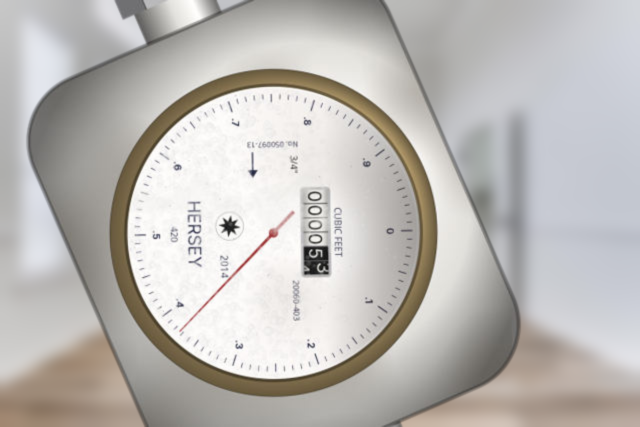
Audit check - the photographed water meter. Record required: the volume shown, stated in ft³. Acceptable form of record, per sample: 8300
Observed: 53.37
